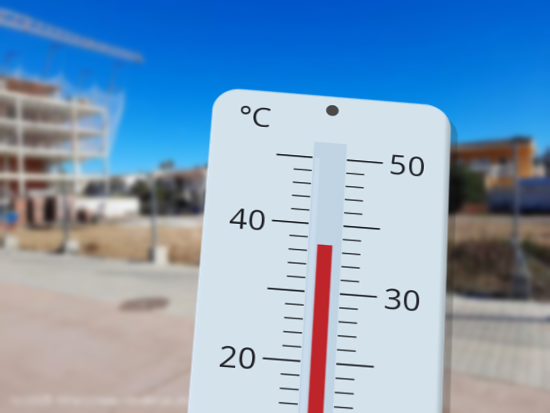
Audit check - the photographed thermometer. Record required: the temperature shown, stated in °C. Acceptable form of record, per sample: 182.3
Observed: 37
